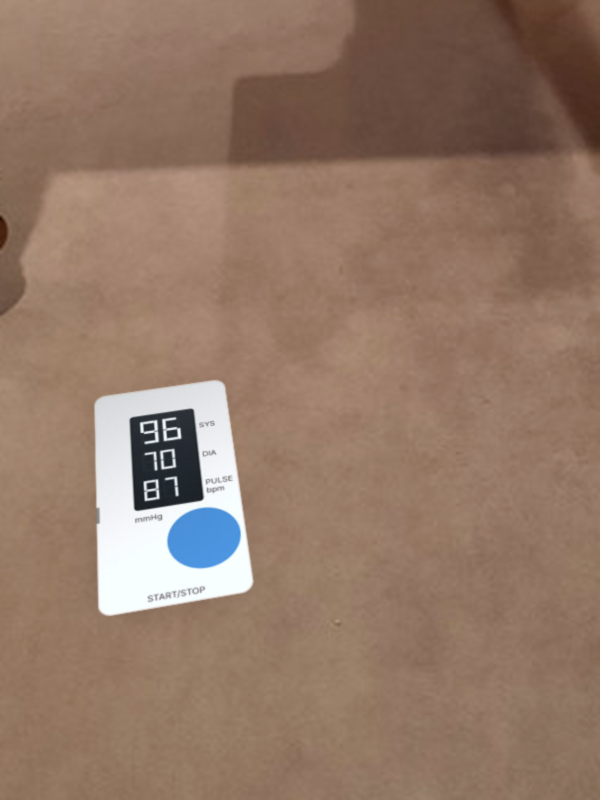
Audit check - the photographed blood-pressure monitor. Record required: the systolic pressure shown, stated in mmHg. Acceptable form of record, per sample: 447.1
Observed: 96
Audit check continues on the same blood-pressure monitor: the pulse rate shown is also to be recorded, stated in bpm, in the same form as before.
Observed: 87
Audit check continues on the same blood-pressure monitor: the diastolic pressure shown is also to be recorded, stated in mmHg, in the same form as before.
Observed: 70
